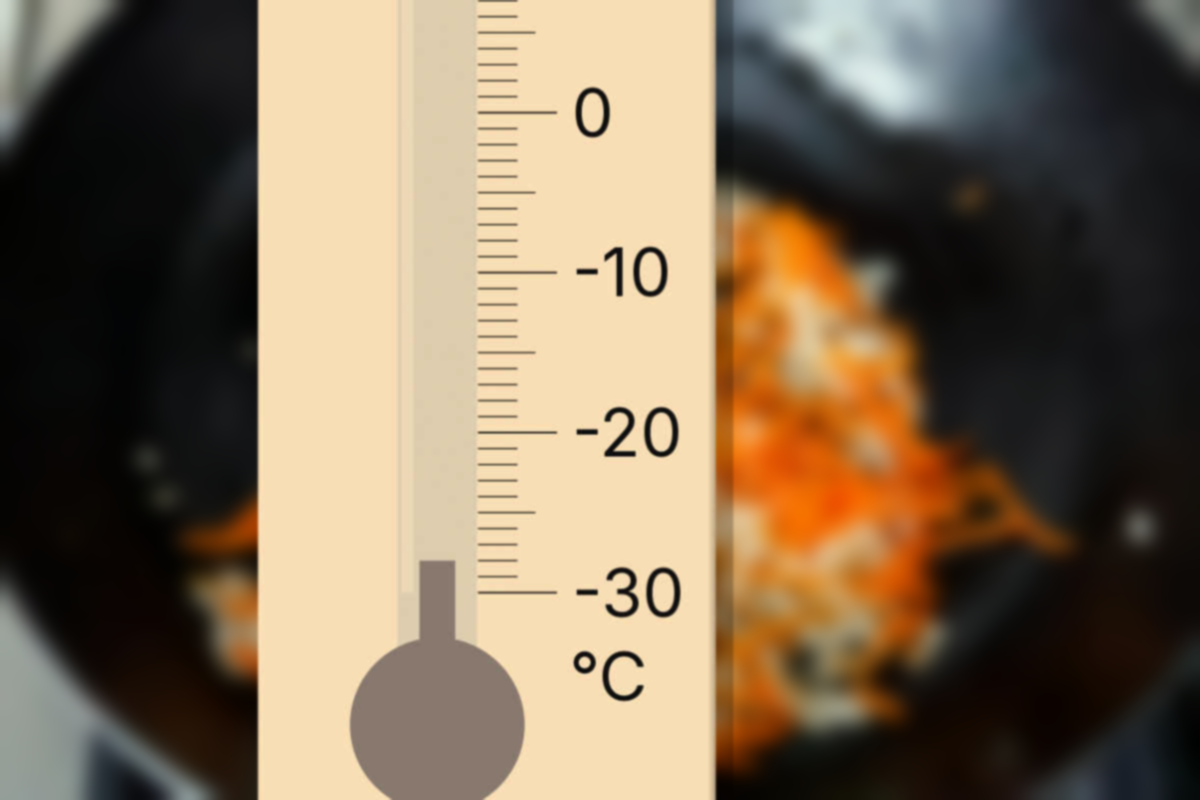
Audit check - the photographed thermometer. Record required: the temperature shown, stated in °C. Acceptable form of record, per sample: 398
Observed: -28
